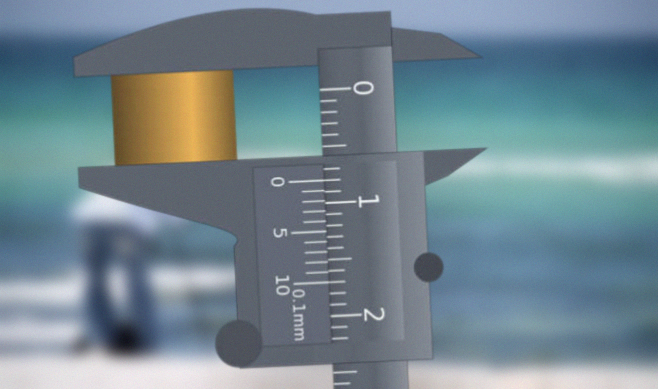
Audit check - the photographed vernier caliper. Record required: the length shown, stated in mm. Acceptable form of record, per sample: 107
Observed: 8.0
